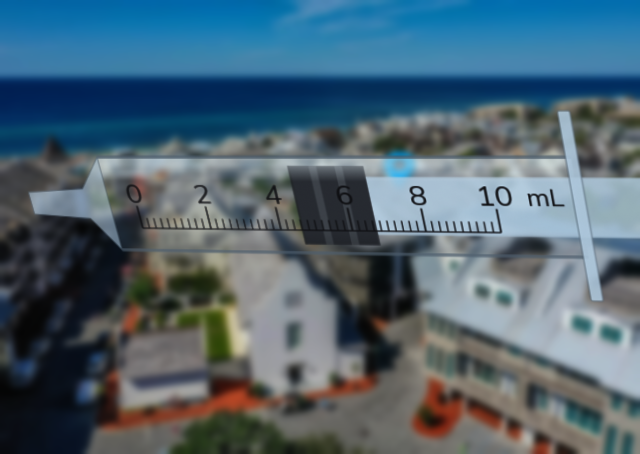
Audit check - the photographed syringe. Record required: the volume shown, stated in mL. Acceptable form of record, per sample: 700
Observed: 4.6
